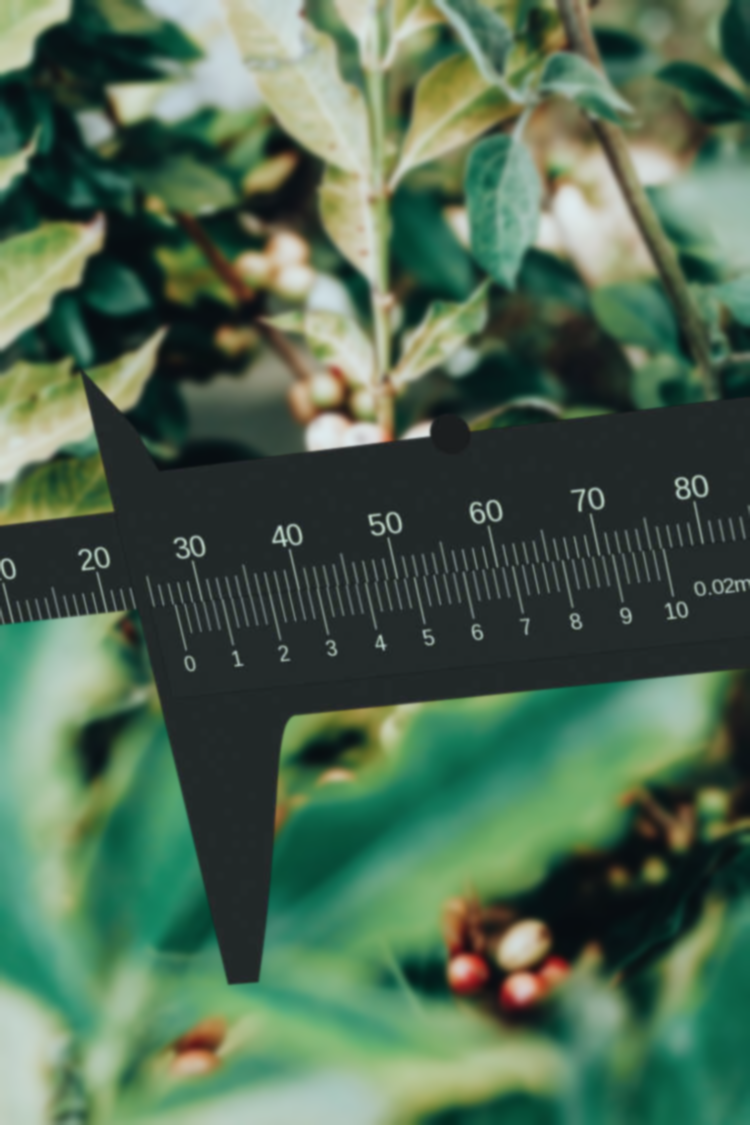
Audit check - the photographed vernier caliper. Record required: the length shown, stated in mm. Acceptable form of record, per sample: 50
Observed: 27.2
